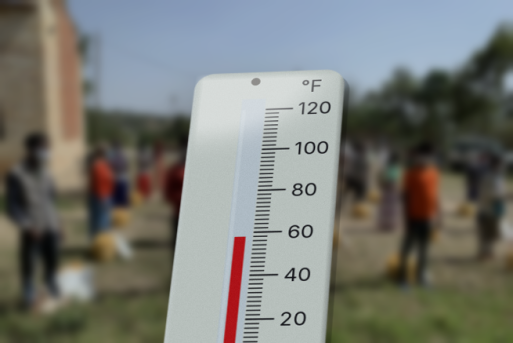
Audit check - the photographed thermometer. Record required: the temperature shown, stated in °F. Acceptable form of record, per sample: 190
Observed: 58
